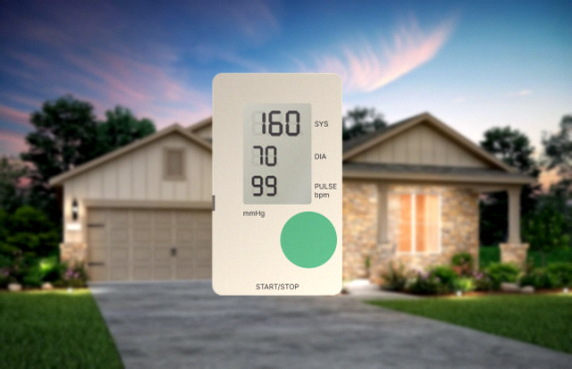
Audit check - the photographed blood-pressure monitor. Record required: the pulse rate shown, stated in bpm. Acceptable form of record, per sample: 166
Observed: 99
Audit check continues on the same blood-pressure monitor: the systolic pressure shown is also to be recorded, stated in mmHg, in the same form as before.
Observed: 160
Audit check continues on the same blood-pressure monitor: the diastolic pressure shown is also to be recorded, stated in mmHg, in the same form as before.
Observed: 70
